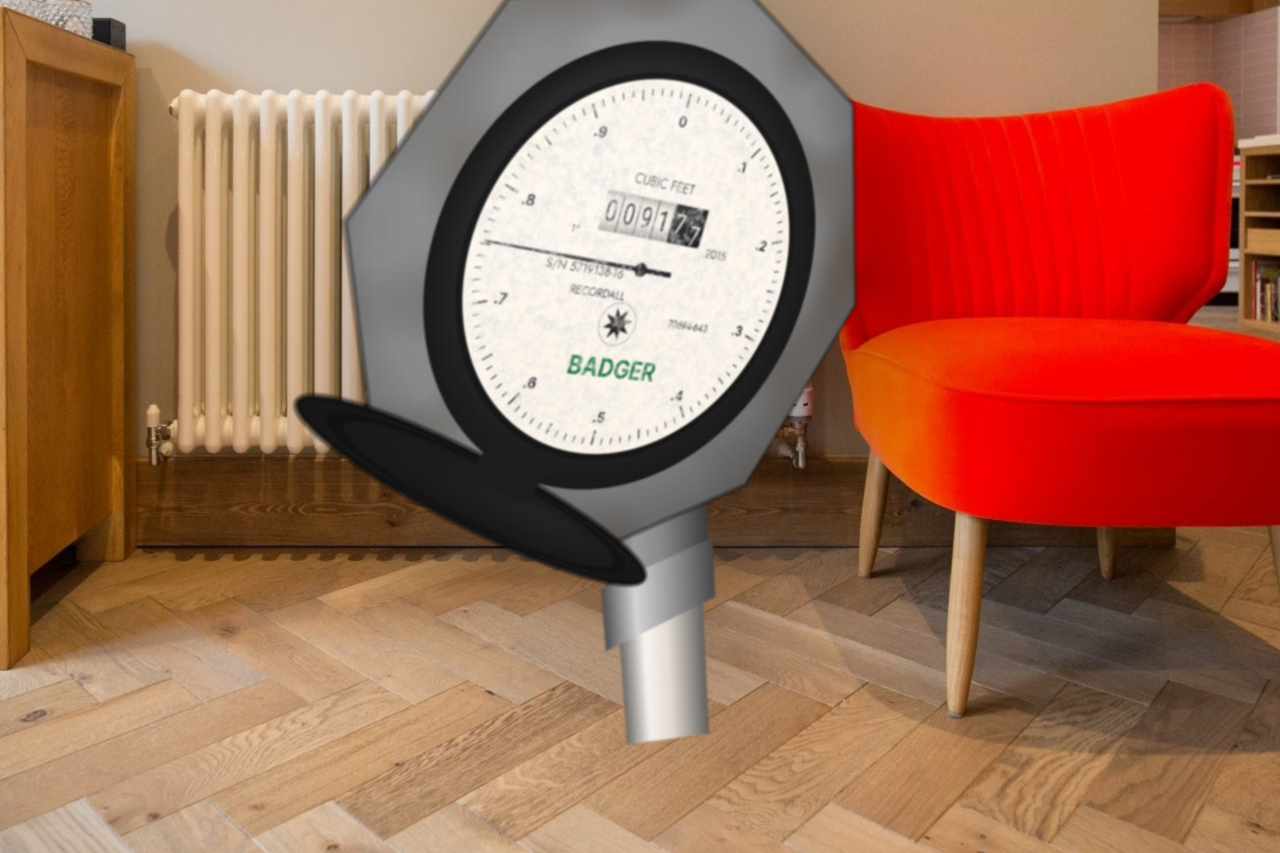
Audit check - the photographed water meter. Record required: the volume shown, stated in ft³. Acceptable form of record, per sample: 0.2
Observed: 9176.75
